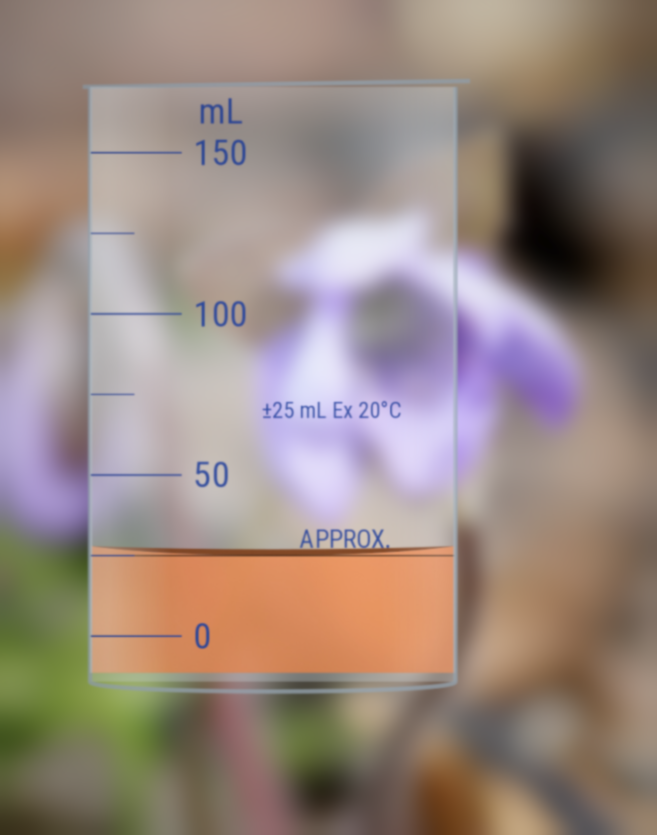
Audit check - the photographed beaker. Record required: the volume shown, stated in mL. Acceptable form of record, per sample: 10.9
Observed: 25
